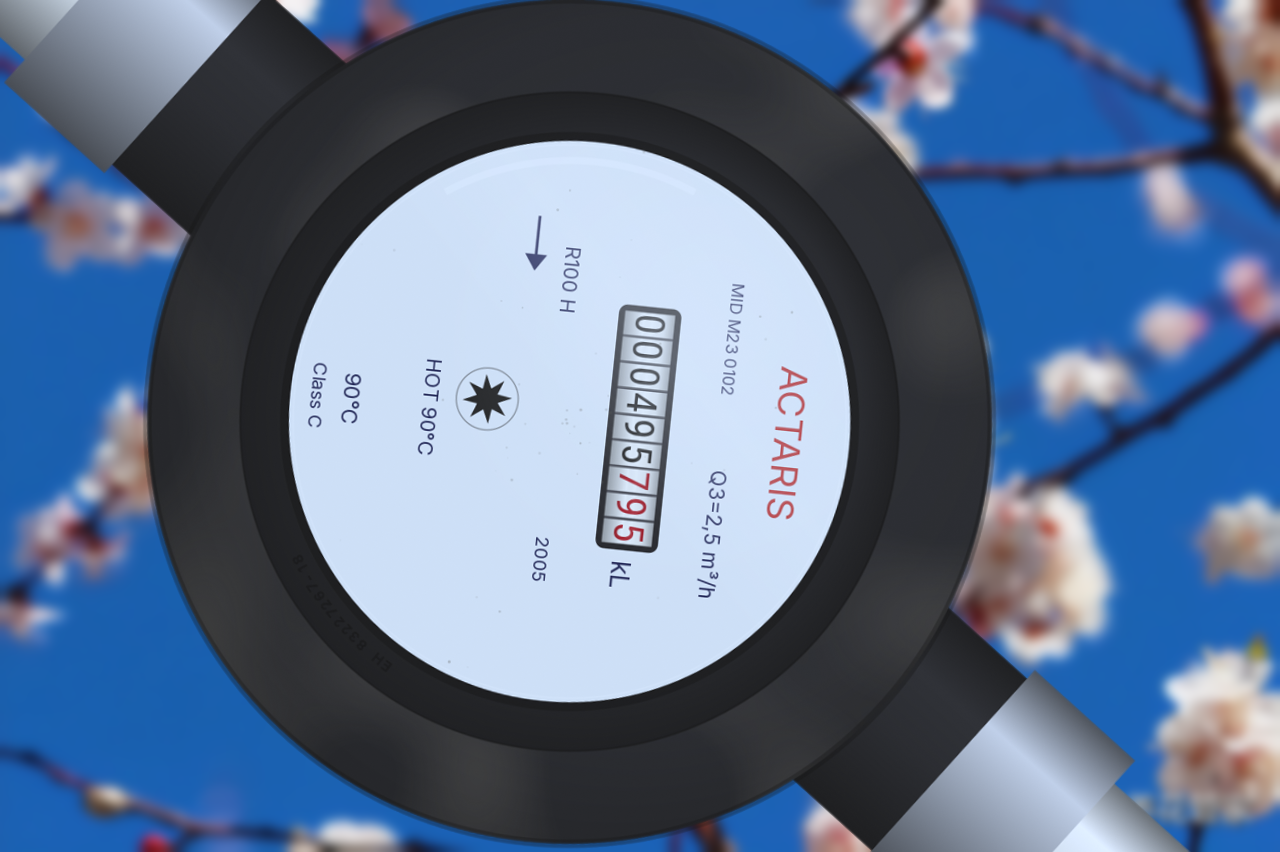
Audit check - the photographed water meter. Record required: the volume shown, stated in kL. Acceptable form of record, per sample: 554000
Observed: 495.795
